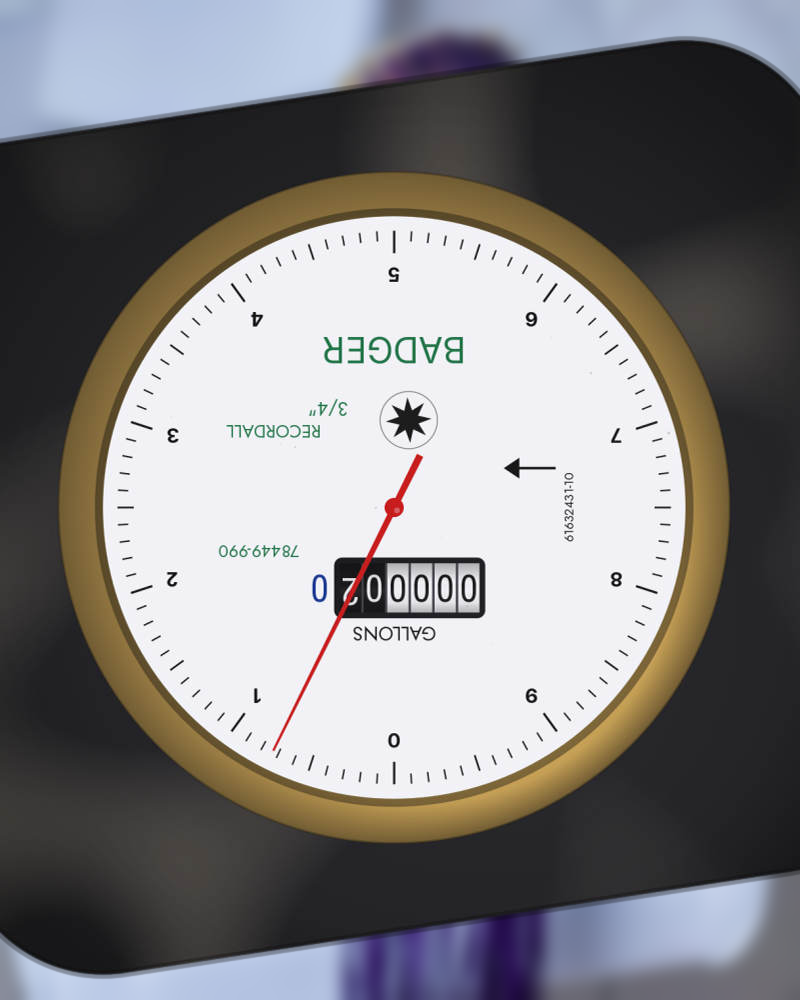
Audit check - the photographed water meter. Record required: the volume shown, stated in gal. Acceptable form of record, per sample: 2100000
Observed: 20.7
